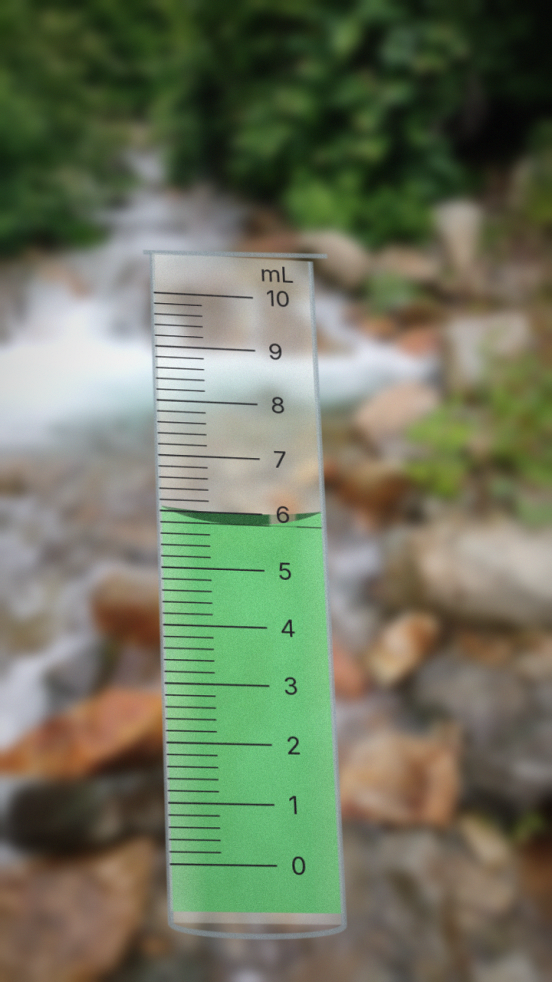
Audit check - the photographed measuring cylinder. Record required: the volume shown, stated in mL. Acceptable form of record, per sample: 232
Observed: 5.8
